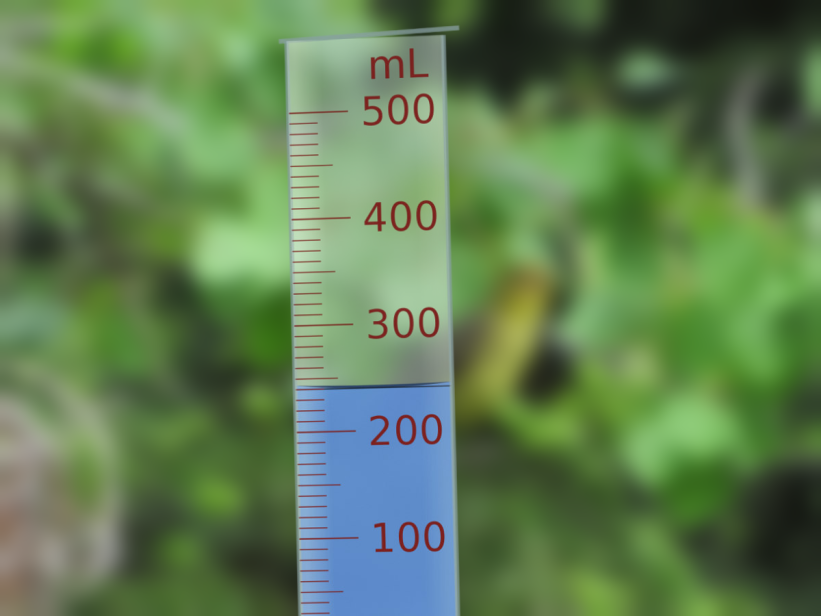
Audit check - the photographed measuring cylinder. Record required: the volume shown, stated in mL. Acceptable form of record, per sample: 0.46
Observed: 240
